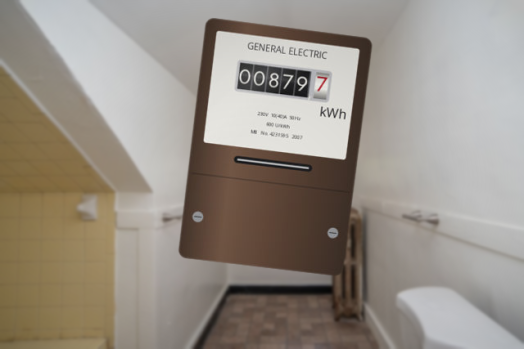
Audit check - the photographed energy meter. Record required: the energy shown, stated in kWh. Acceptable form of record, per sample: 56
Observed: 879.7
